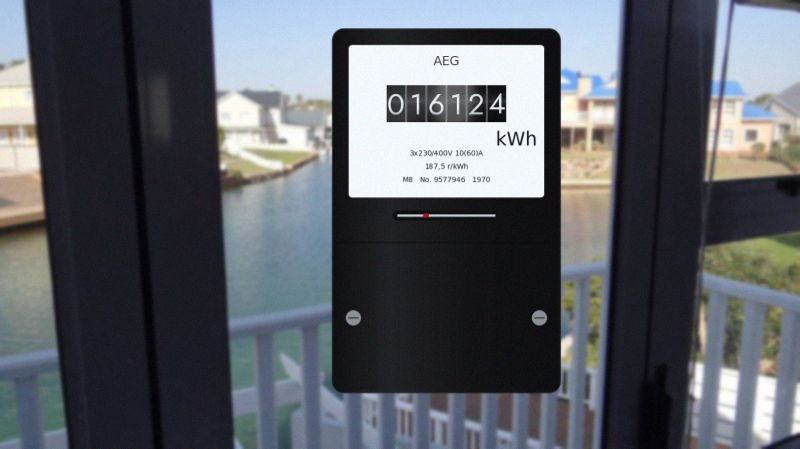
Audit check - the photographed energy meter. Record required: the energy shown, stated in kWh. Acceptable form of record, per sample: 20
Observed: 16124
